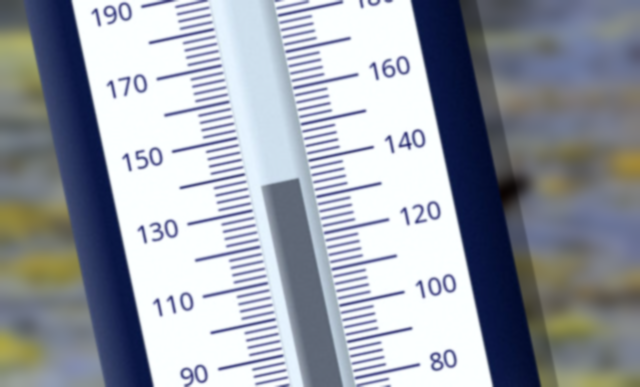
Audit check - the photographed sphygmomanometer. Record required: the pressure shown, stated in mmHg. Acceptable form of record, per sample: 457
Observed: 136
